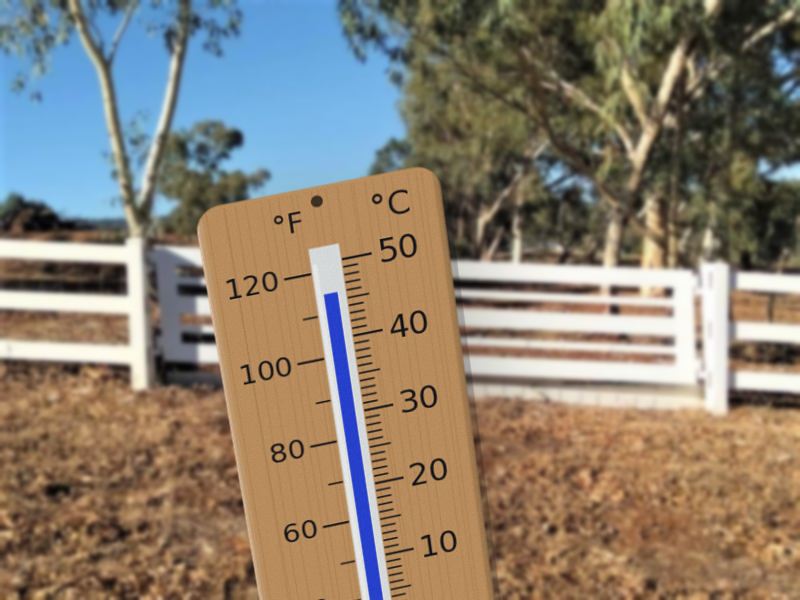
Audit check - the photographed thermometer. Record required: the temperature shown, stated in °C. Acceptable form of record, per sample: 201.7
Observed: 46
